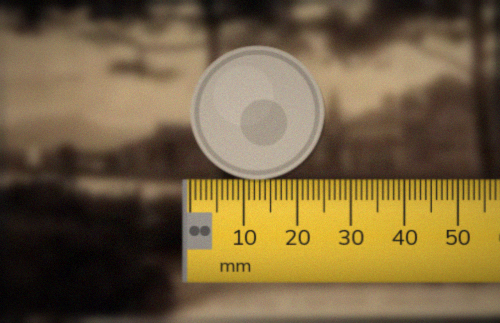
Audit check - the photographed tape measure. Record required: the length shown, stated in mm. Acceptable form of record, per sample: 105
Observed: 25
